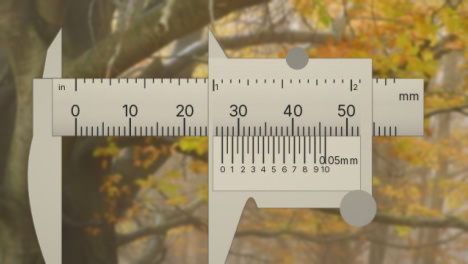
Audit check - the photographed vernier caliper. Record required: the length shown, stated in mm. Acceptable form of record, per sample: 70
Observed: 27.0
